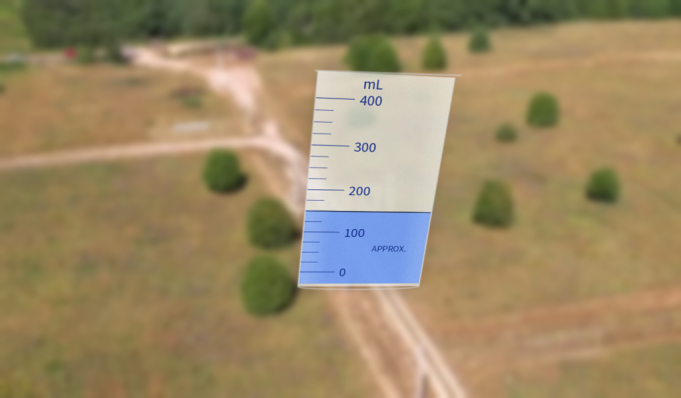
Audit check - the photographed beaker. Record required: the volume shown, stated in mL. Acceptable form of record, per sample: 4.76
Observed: 150
